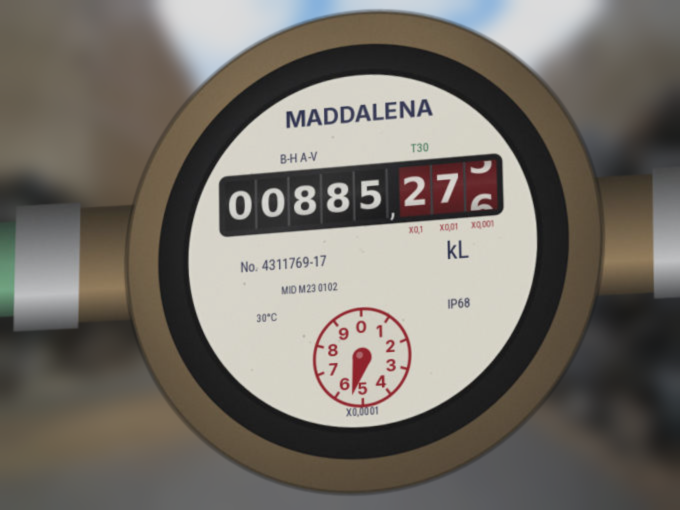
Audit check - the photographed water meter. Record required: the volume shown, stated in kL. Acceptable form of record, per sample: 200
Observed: 885.2755
